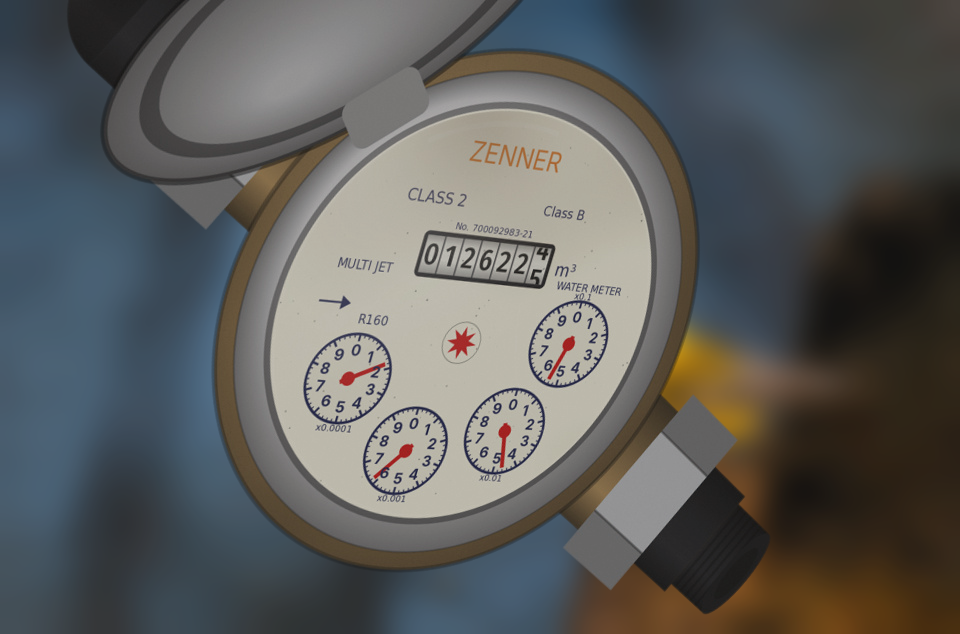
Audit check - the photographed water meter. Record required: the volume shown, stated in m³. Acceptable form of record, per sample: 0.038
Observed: 126224.5461
